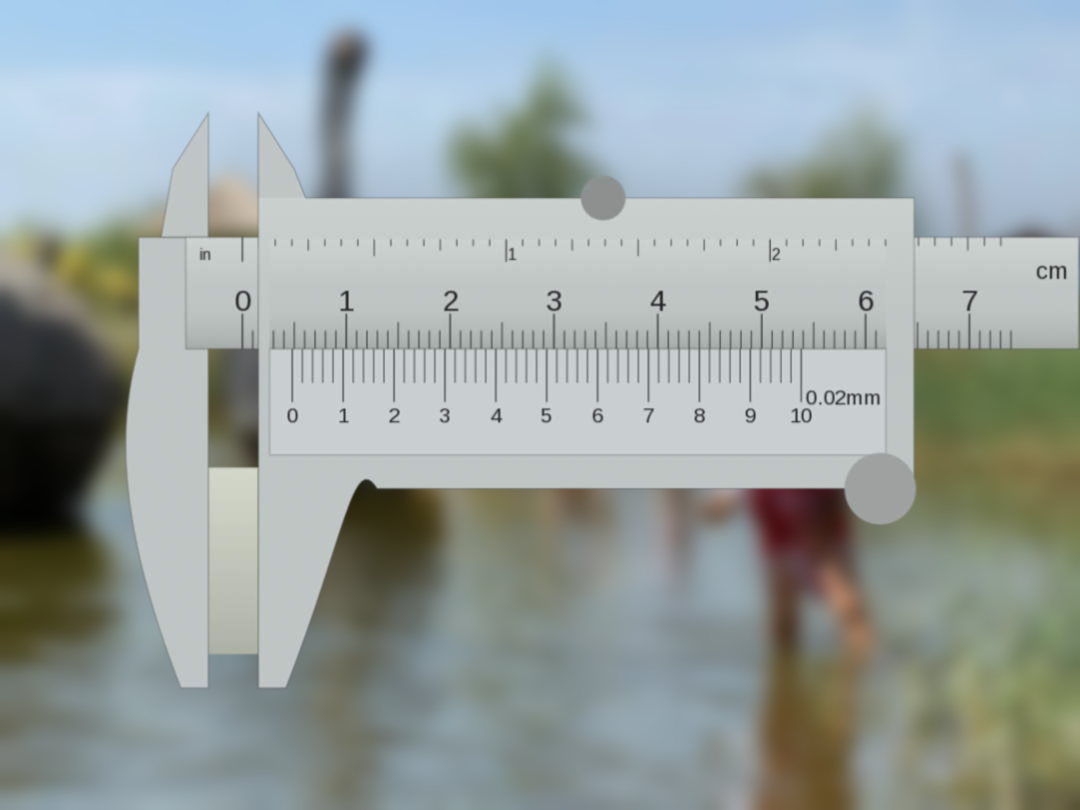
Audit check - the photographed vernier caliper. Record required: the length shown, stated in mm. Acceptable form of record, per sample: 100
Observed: 4.8
